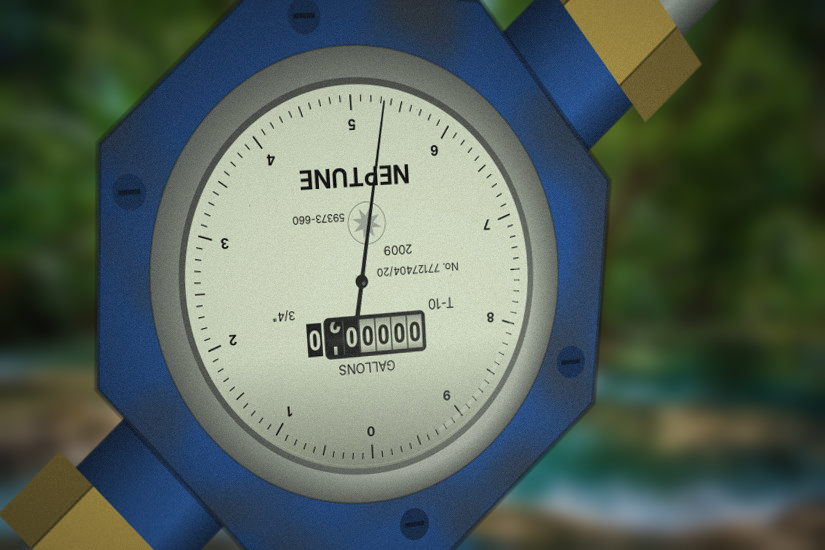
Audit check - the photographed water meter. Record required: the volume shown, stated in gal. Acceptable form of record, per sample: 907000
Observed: 15.3
